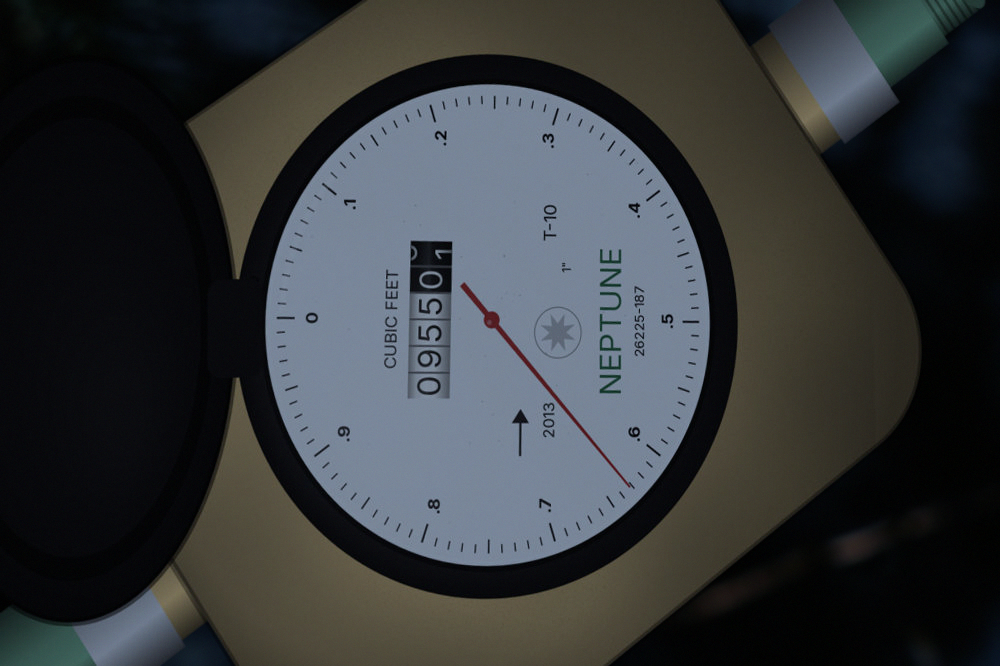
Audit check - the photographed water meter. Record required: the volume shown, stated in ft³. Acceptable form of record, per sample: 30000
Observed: 95500.63
